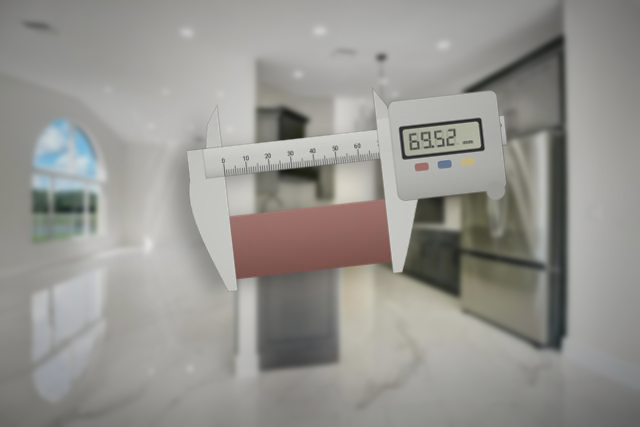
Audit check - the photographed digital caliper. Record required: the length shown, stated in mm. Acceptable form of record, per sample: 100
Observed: 69.52
